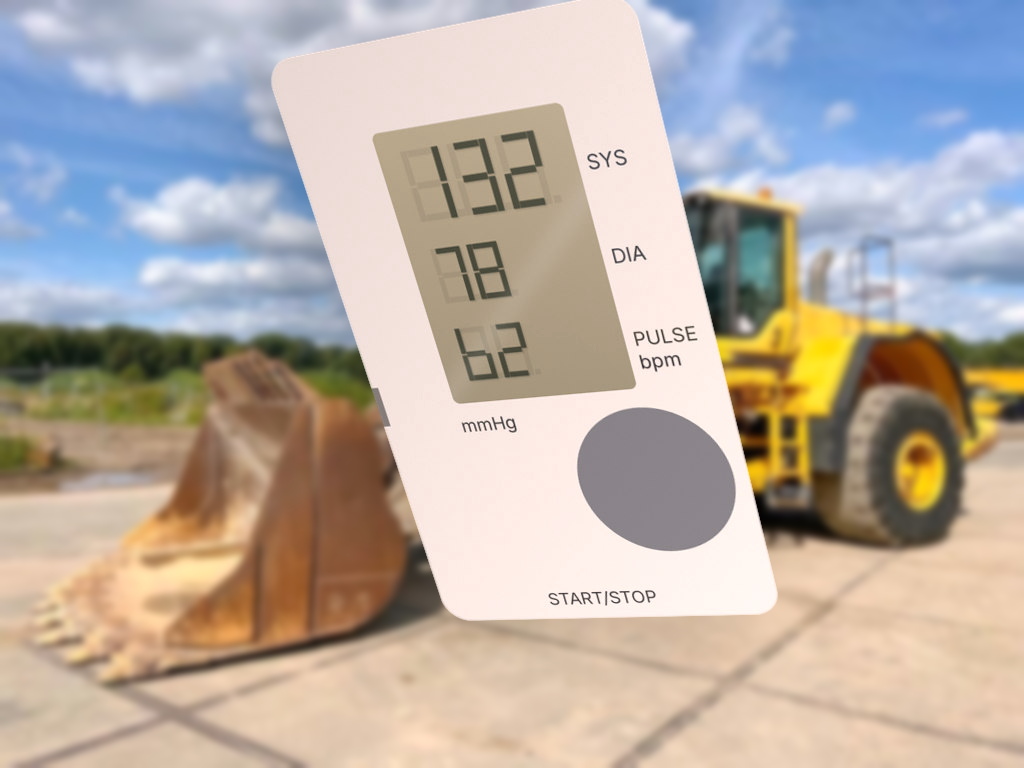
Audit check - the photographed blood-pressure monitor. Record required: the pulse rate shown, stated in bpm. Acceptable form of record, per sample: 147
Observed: 62
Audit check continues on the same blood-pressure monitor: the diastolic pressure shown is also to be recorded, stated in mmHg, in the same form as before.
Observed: 78
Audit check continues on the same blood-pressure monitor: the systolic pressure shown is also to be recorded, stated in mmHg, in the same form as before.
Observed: 132
